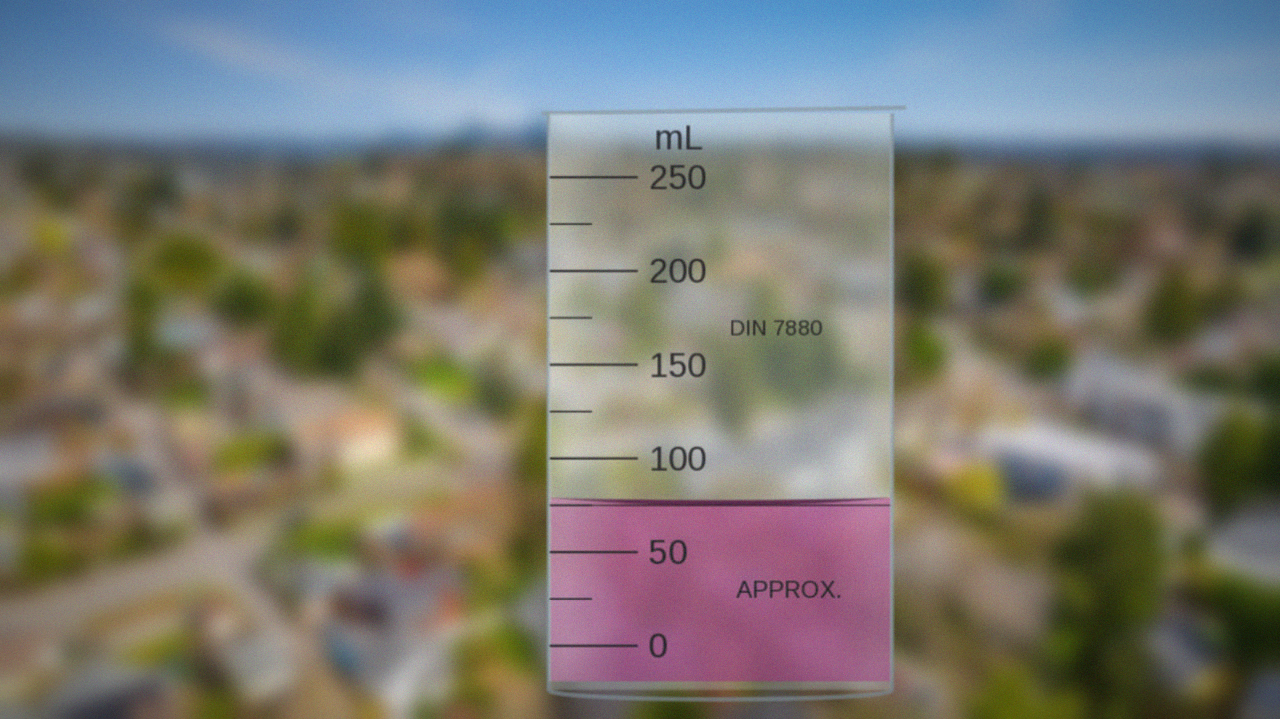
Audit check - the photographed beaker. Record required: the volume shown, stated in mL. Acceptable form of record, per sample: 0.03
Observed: 75
